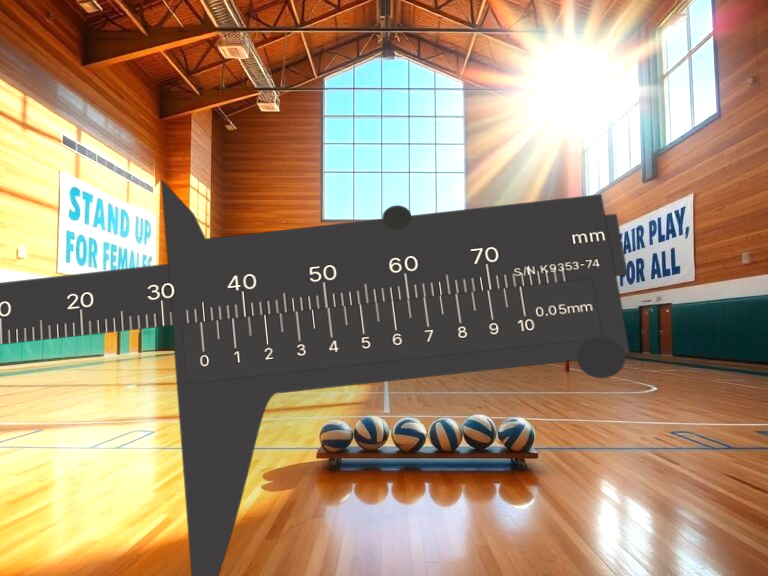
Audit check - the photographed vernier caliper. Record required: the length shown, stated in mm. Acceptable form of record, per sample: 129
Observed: 34.6
